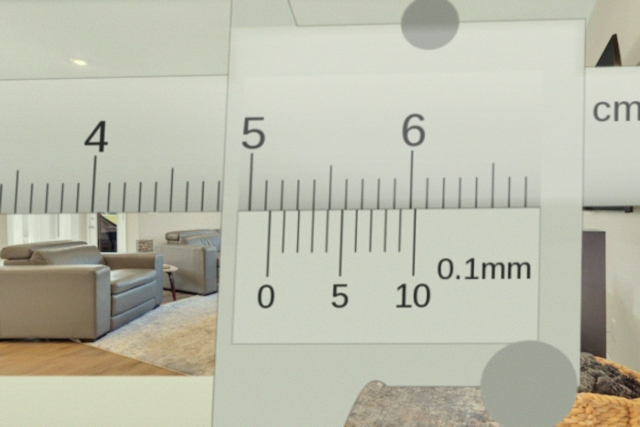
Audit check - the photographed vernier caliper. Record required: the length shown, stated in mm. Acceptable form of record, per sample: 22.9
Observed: 51.3
